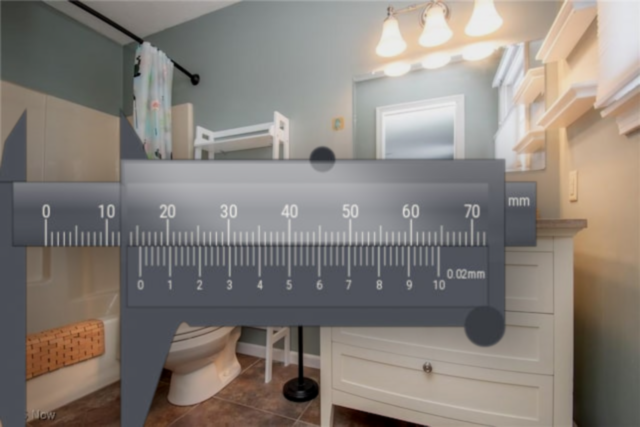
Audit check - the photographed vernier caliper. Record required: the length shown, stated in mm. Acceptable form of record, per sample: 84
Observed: 15.5
